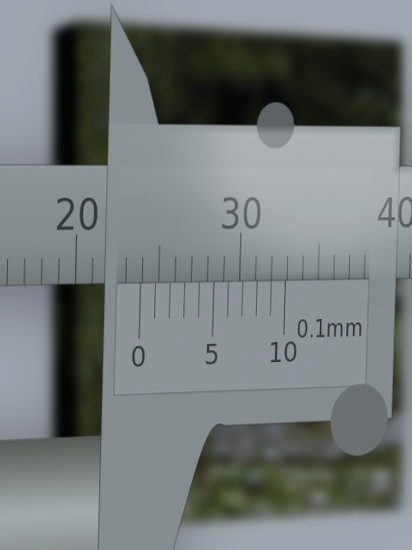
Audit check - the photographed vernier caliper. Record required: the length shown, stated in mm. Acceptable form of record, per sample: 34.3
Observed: 23.9
